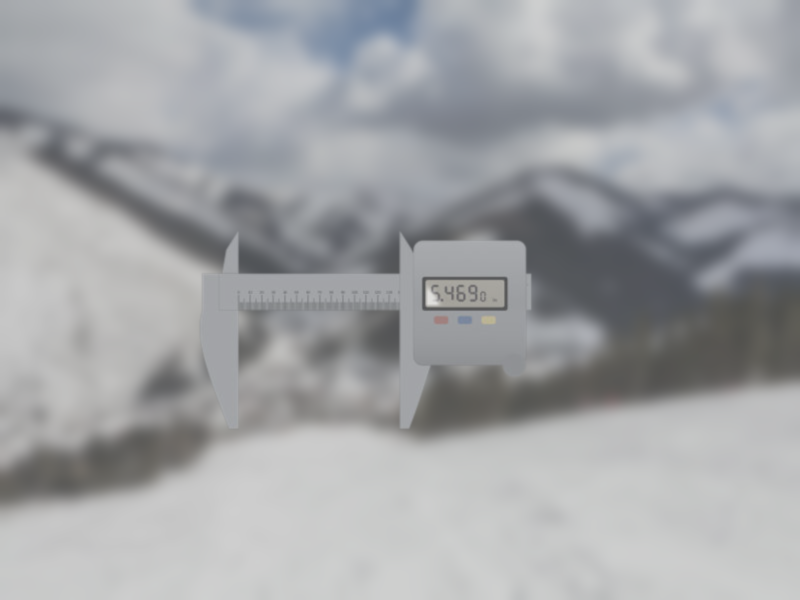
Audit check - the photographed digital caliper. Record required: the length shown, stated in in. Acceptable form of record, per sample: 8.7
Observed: 5.4690
